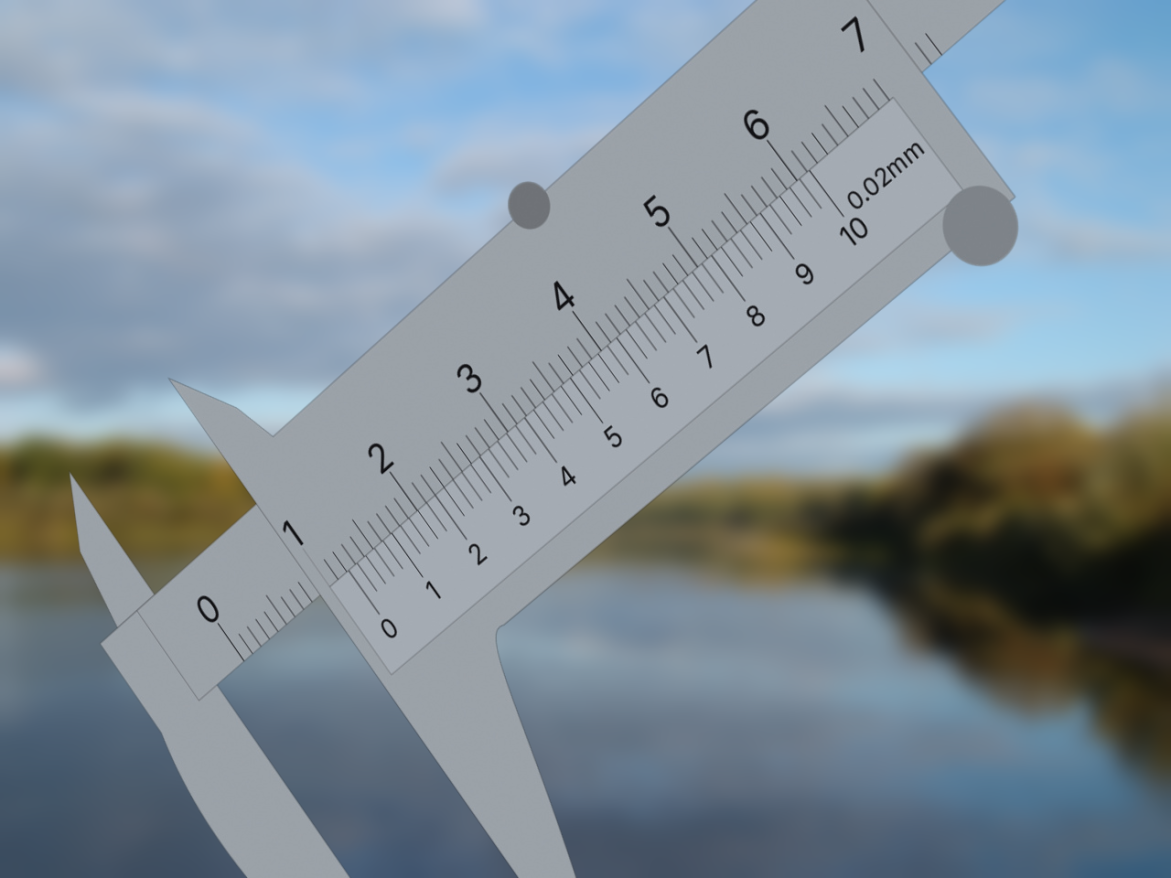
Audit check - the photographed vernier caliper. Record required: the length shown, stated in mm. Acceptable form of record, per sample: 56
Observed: 12.2
